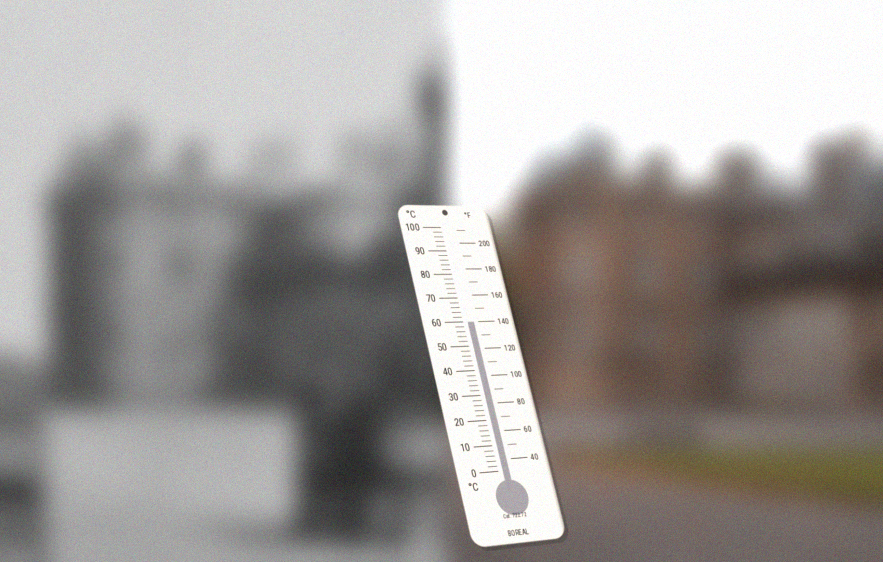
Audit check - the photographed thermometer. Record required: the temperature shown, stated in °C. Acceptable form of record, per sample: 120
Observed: 60
